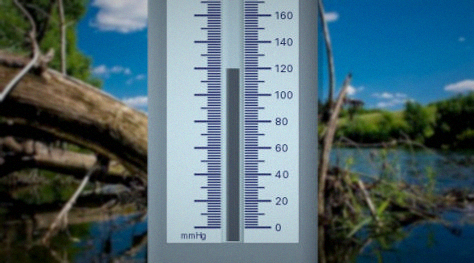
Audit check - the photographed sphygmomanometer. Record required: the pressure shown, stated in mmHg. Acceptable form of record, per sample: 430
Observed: 120
